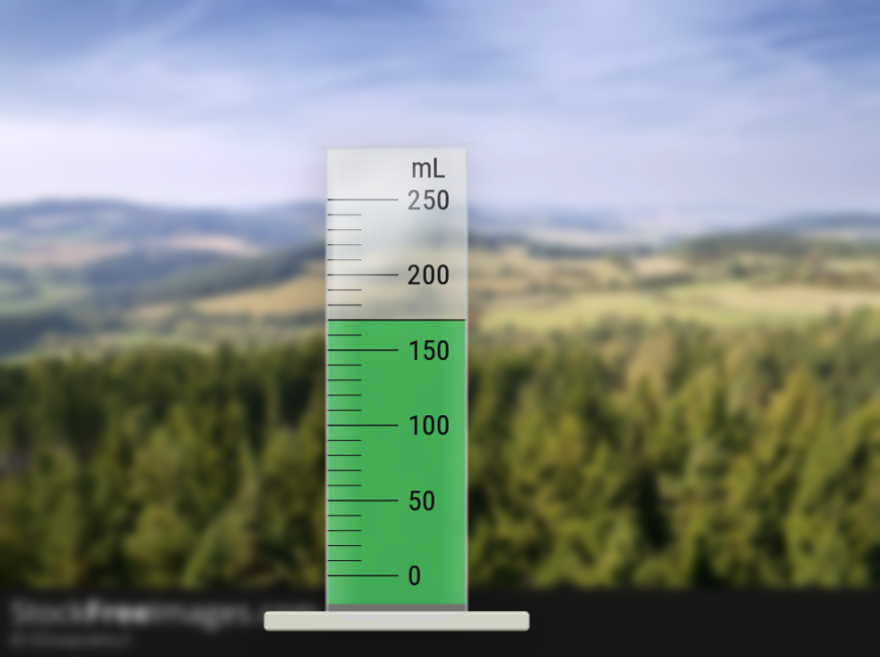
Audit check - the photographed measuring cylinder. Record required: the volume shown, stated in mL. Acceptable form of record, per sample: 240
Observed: 170
